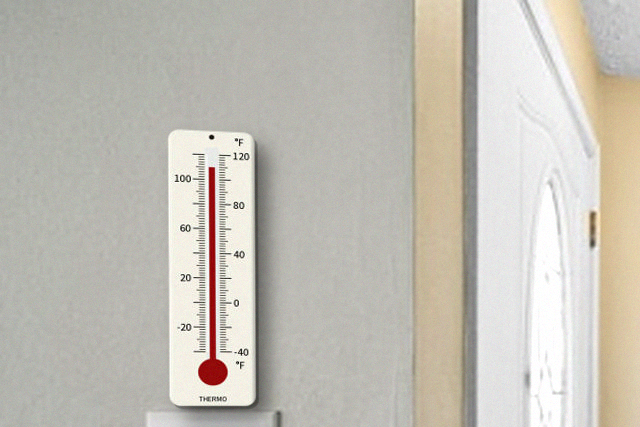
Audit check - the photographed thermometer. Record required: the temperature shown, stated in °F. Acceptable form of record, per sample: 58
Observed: 110
